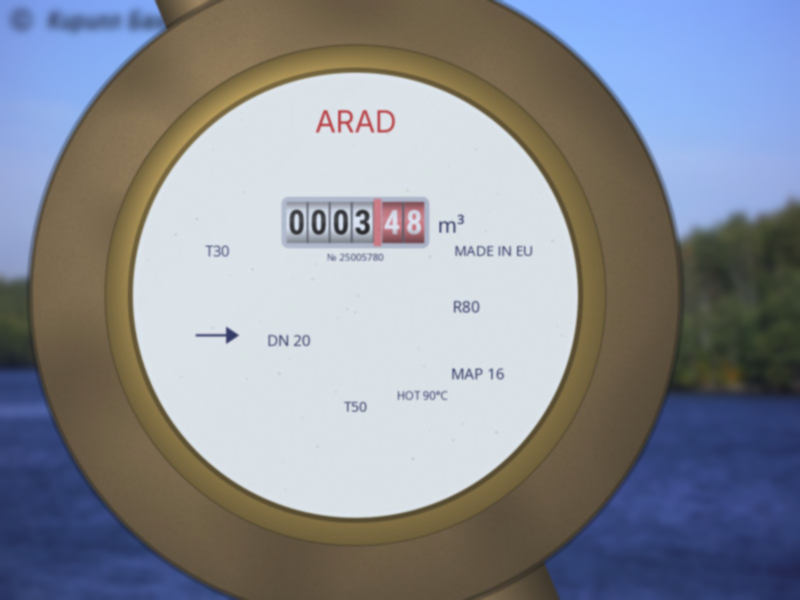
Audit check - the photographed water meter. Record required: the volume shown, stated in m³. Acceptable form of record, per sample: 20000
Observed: 3.48
